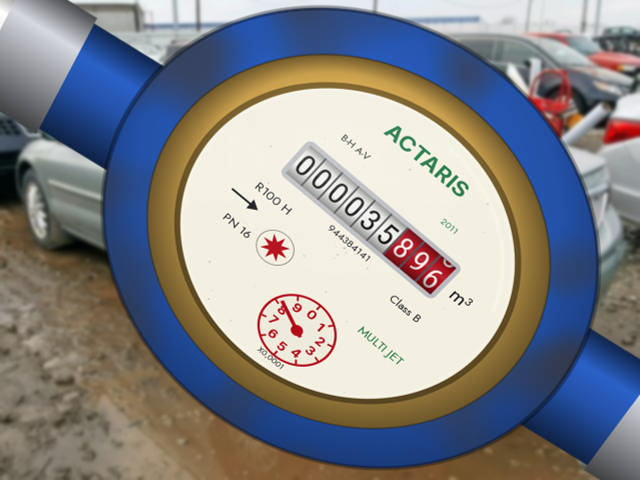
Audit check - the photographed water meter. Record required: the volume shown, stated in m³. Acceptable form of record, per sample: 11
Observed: 35.8958
